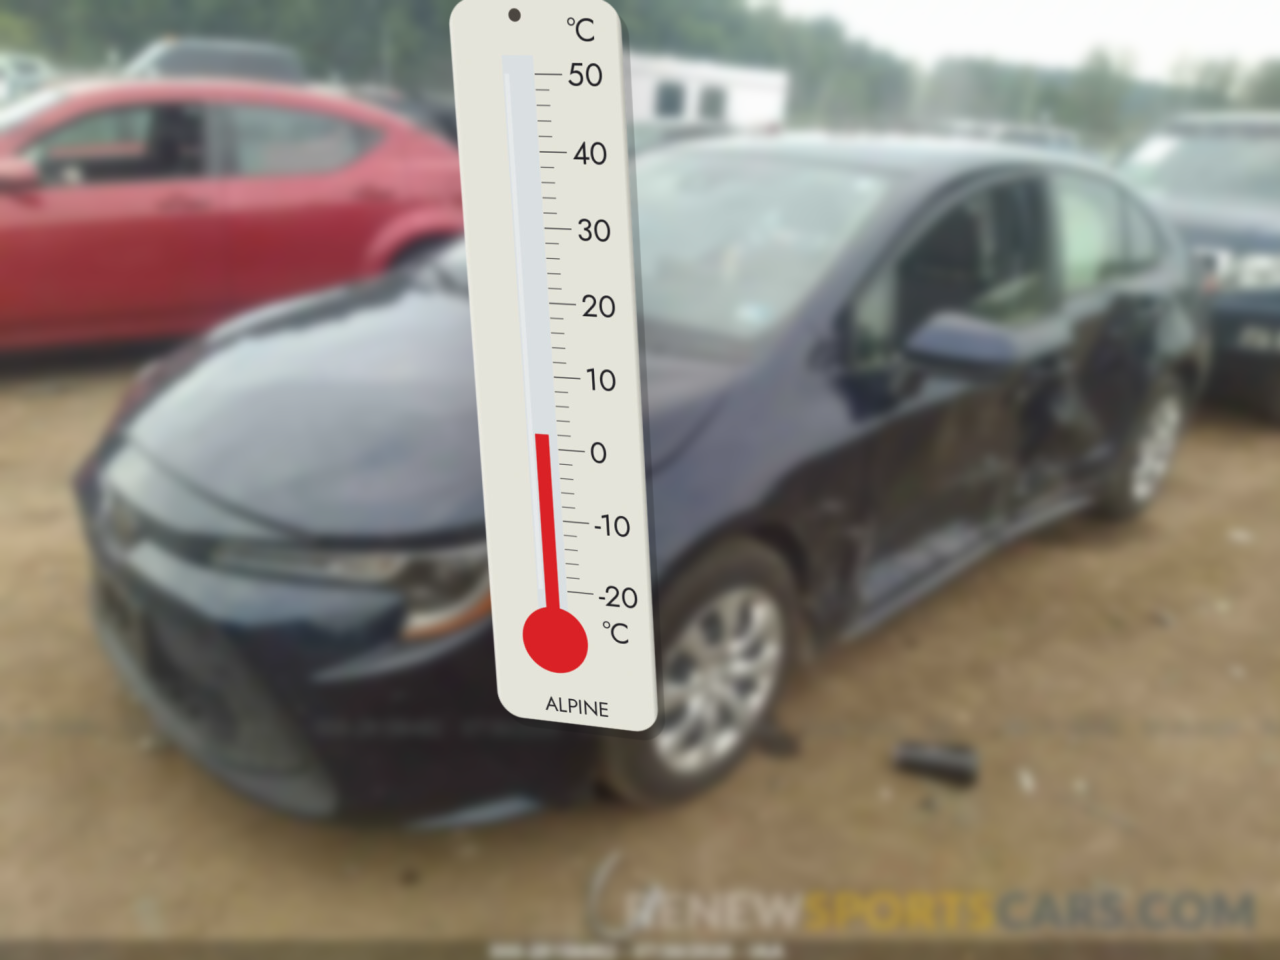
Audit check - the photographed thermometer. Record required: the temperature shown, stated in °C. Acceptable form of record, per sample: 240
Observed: 2
